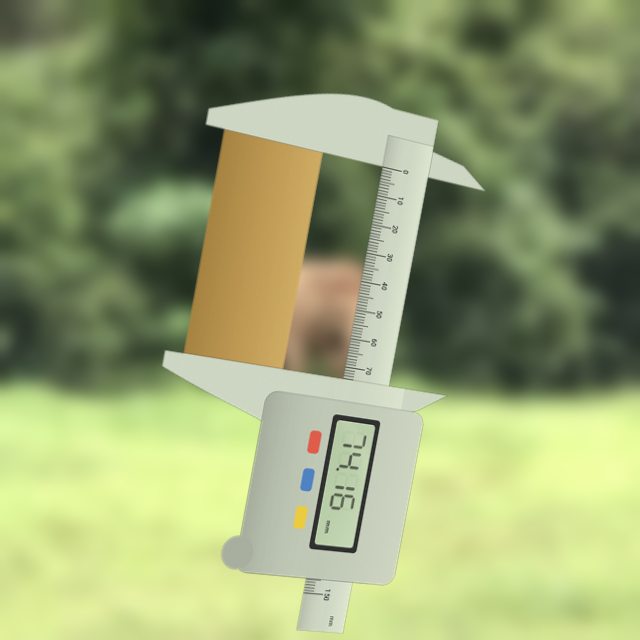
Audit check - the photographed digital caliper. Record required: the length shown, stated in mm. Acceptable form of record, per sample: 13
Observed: 74.16
